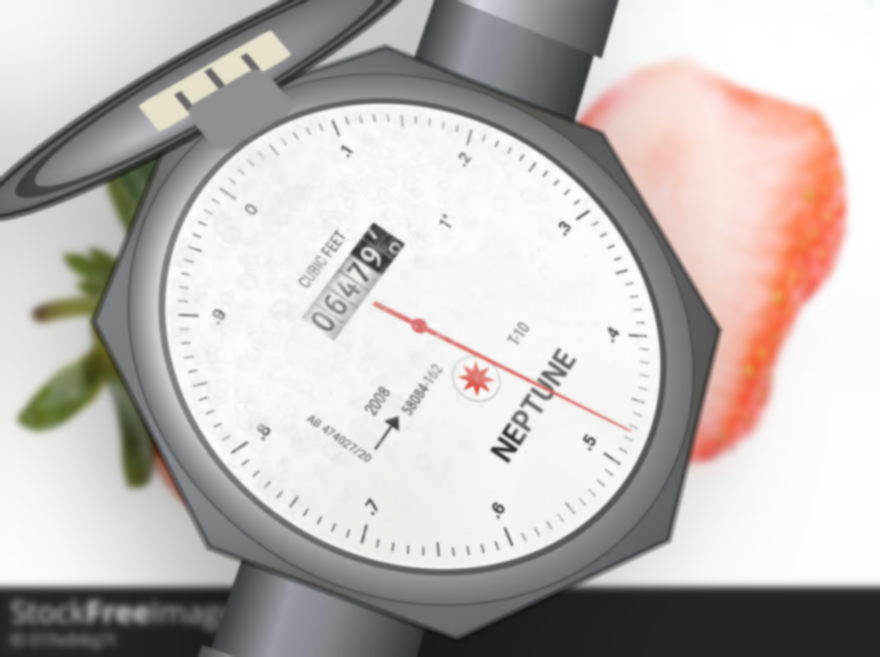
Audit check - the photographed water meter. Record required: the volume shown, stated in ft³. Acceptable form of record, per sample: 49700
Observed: 64797.47
